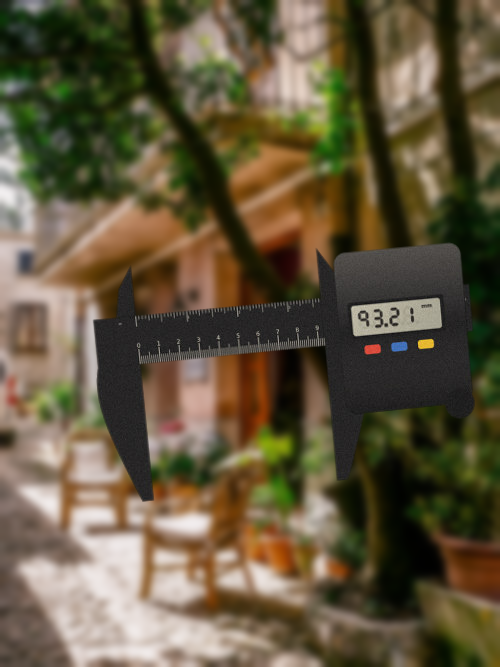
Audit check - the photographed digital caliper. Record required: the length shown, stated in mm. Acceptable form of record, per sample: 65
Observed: 93.21
